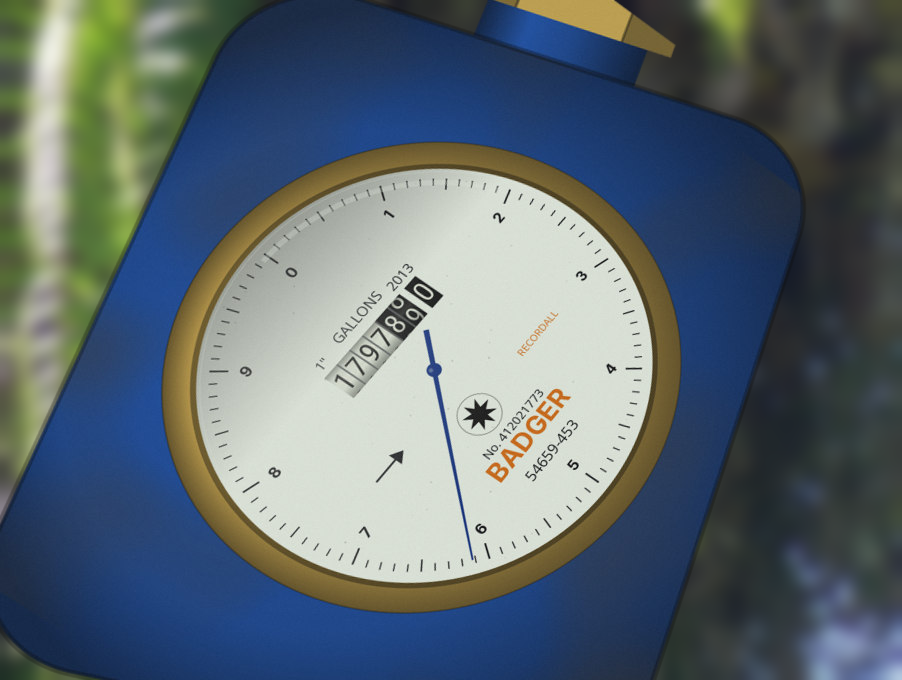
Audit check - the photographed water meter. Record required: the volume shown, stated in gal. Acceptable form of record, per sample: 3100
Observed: 1797886.1
